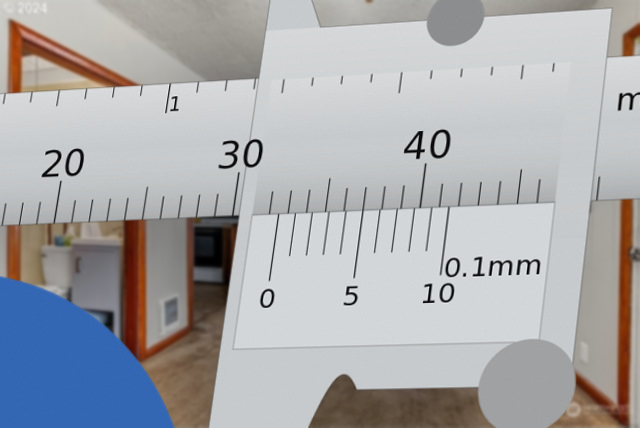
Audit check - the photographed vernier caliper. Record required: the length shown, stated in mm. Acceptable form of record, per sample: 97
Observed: 32.5
